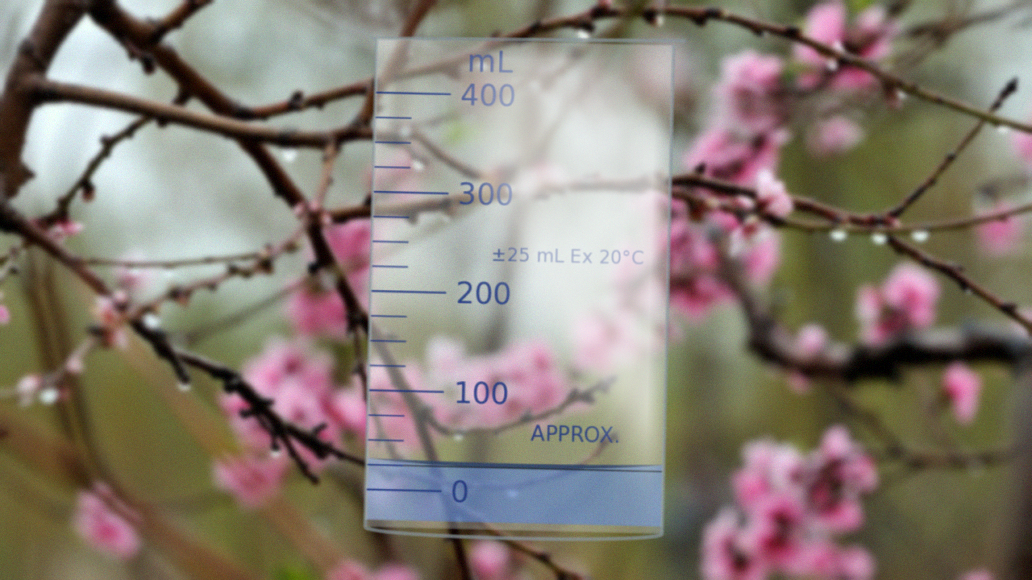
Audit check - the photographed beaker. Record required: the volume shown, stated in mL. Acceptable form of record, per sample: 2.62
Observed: 25
